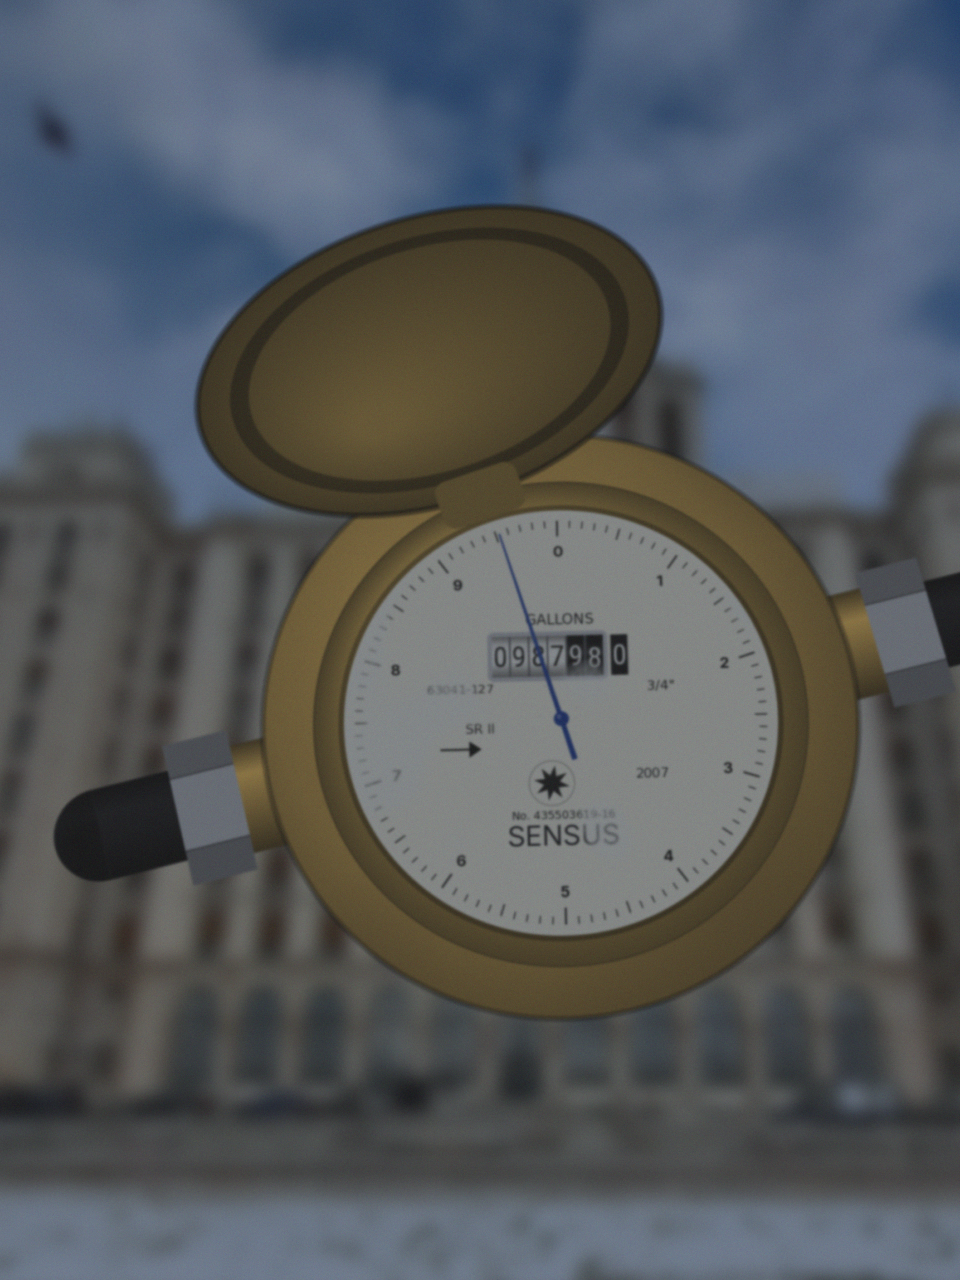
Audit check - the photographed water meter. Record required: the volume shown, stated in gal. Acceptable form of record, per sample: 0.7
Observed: 987979.5
